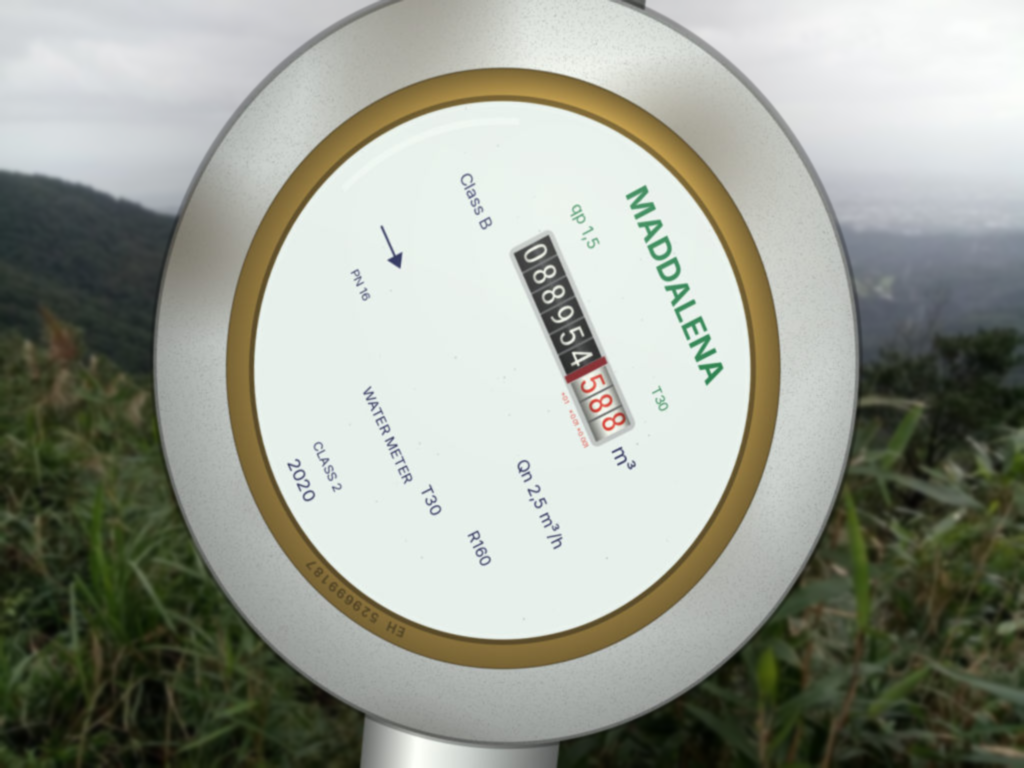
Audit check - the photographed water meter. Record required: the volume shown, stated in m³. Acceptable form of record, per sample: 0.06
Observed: 88954.588
